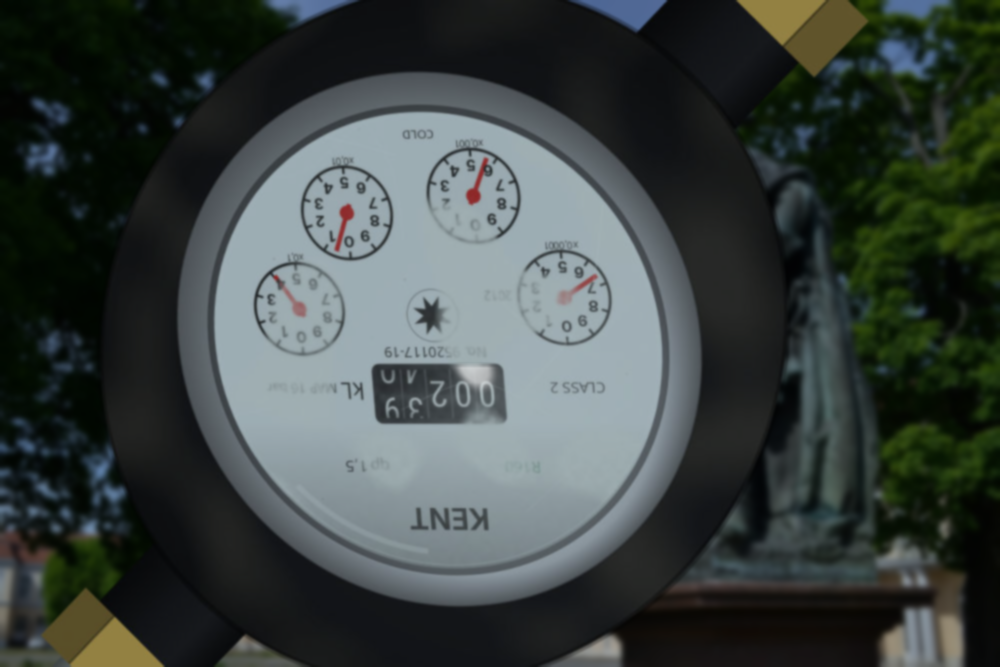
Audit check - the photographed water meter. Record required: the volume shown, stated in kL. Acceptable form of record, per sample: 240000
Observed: 239.4056
